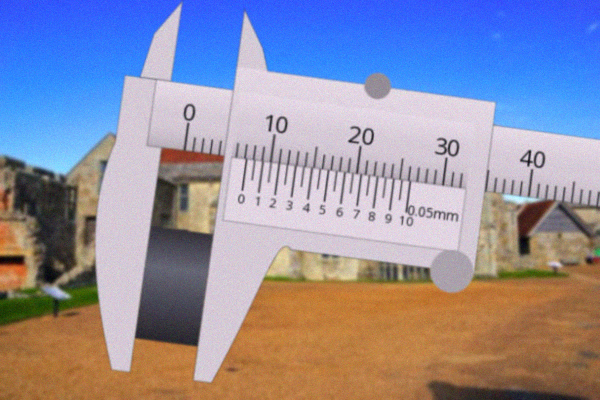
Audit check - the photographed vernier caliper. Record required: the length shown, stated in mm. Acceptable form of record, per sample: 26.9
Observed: 7.2
